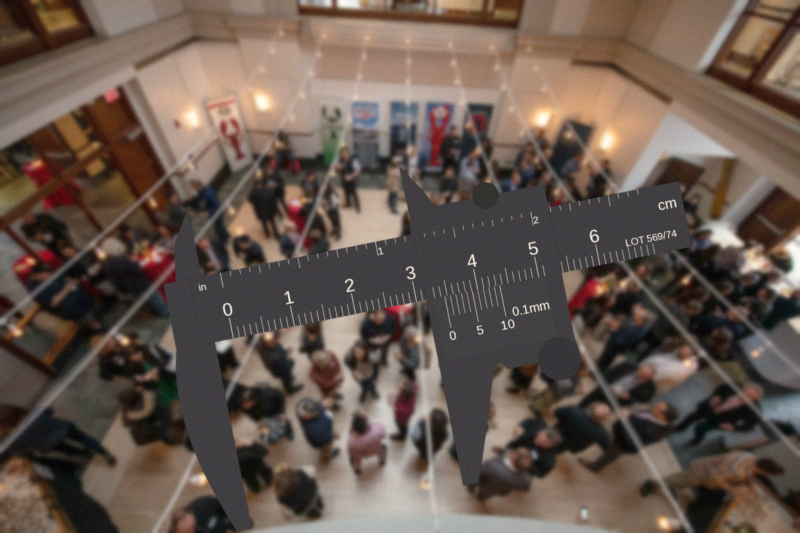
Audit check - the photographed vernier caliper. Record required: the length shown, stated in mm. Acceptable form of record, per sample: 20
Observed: 34.6
